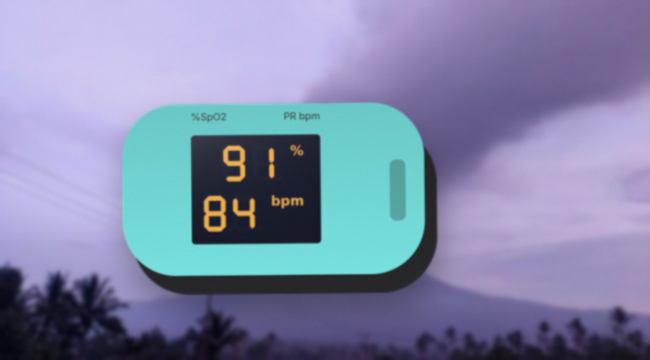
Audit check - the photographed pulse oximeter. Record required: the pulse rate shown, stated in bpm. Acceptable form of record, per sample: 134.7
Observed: 84
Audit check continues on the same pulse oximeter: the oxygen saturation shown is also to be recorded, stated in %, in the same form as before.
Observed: 91
